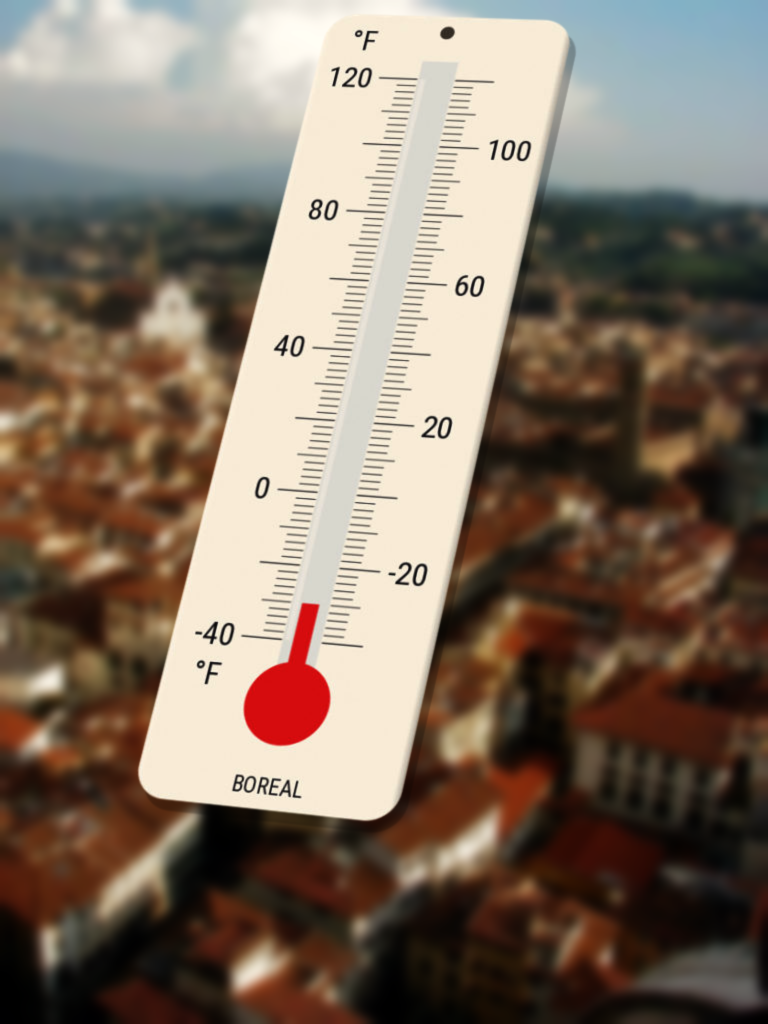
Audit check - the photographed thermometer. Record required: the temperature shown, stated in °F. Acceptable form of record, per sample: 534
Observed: -30
